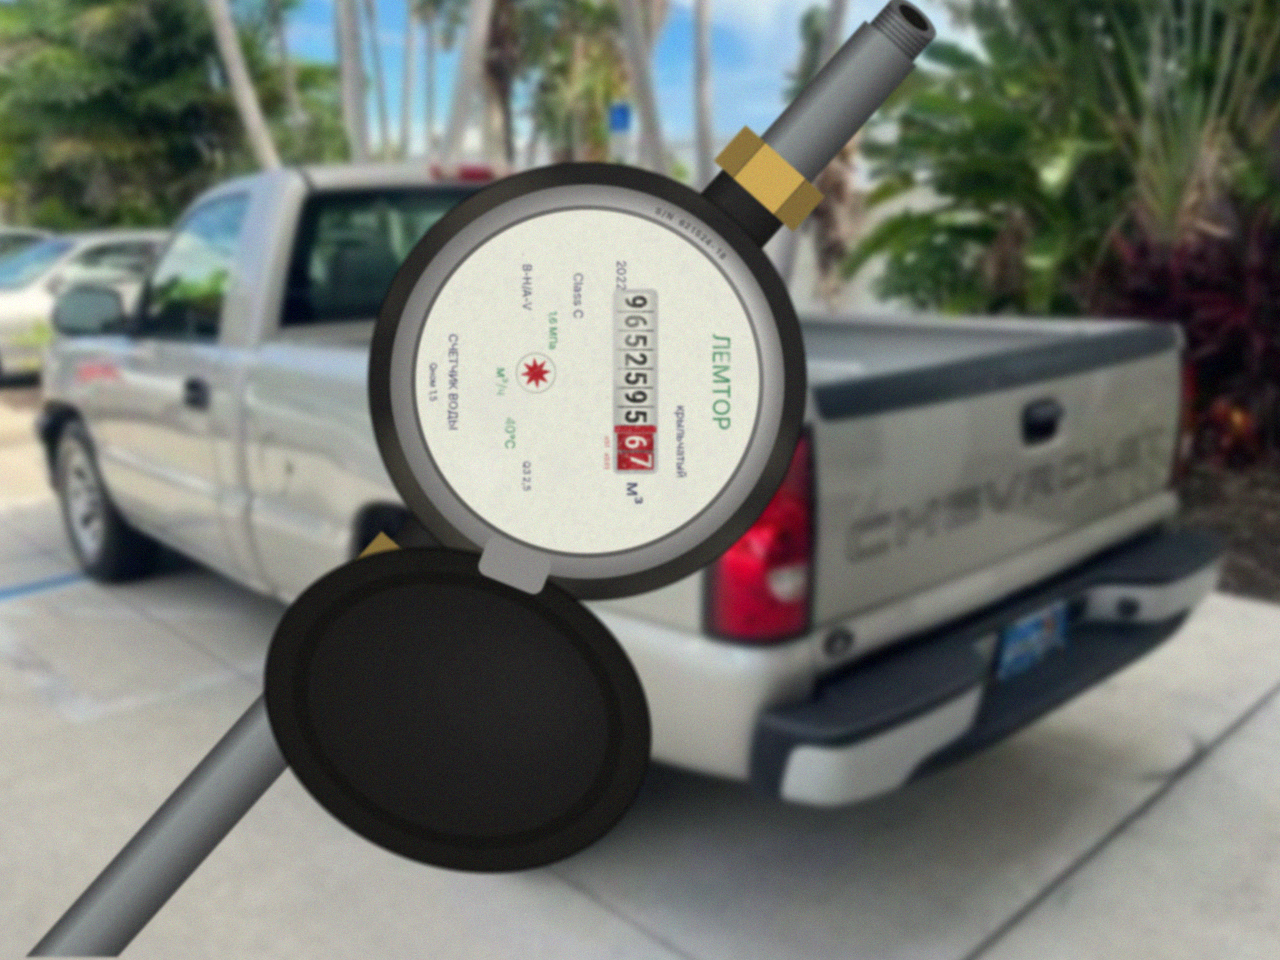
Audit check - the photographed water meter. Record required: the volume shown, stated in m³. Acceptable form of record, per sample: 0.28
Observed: 9652595.67
